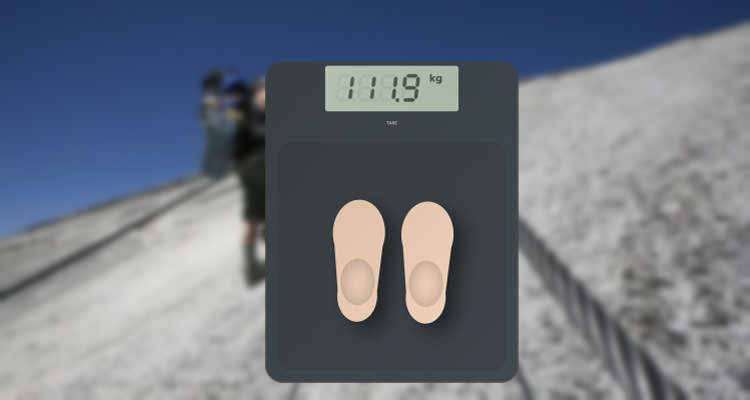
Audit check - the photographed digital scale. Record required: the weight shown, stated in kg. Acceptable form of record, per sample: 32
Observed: 111.9
